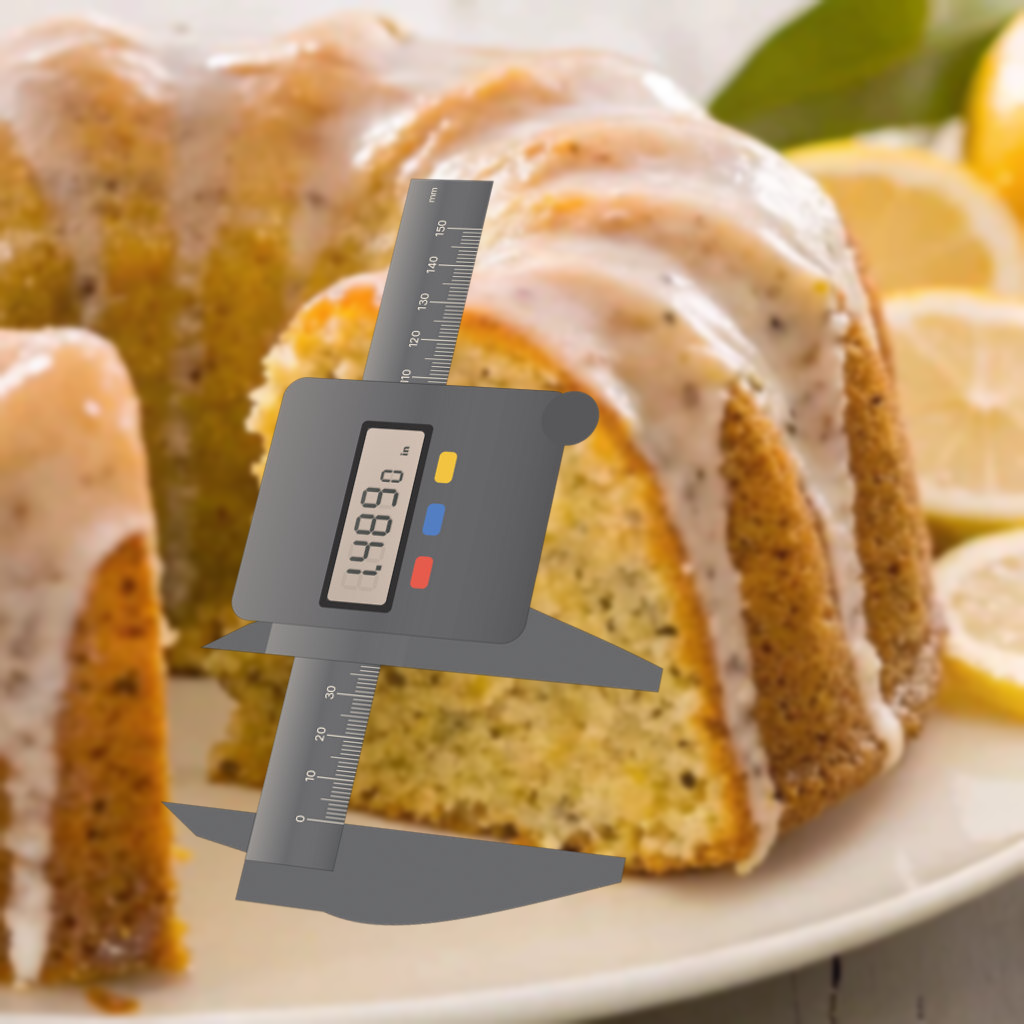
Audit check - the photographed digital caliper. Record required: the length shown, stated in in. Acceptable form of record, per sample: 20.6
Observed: 1.4890
